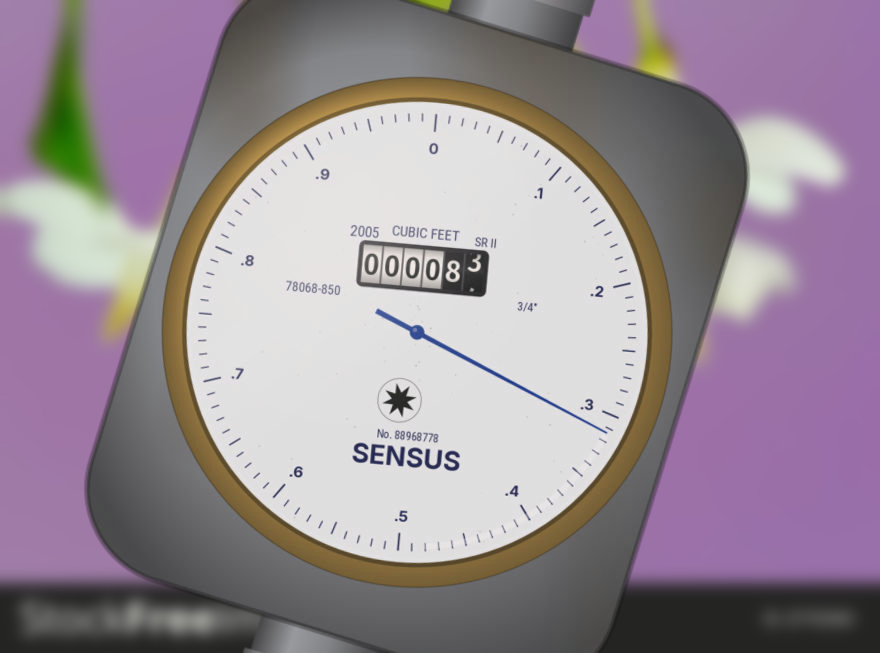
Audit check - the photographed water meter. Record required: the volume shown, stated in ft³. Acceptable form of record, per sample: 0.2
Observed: 83.31
